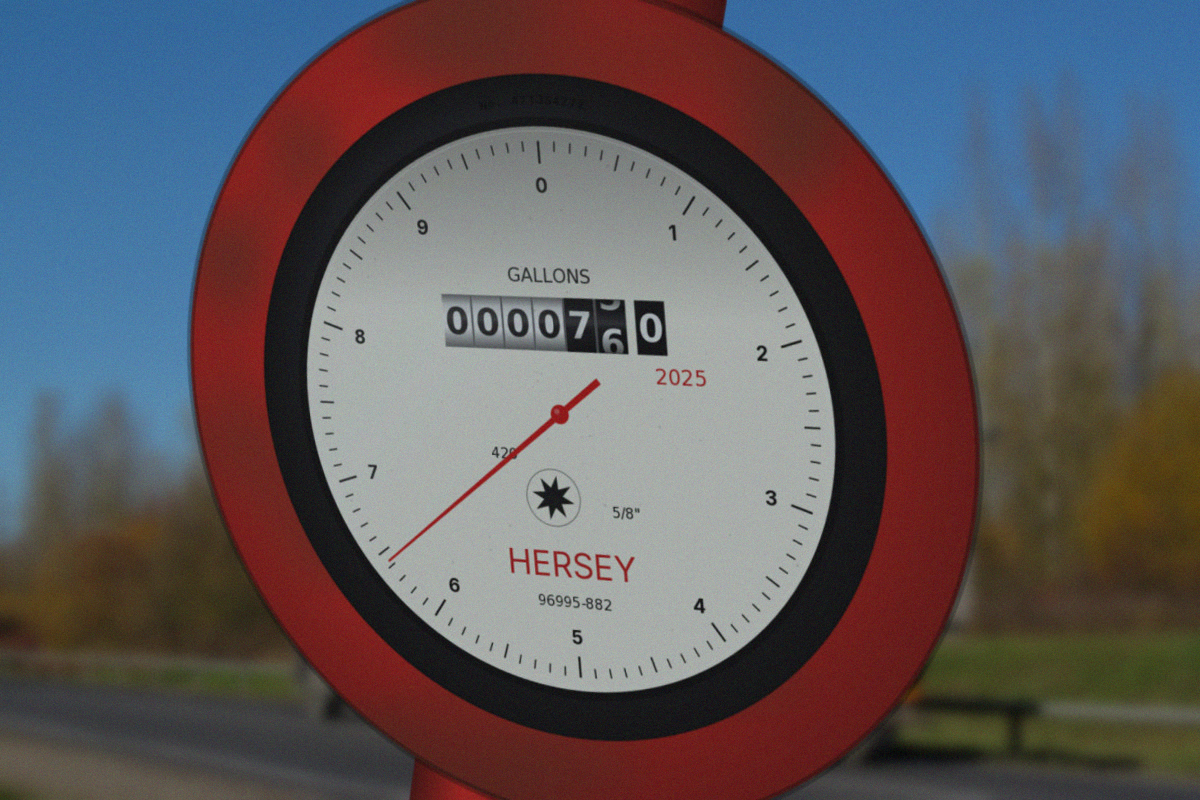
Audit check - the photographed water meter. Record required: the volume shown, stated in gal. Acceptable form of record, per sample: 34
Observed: 756.4
